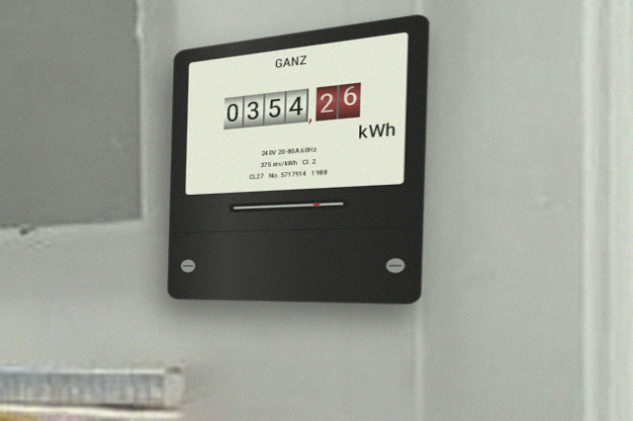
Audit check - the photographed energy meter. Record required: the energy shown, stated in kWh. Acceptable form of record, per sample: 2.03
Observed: 354.26
